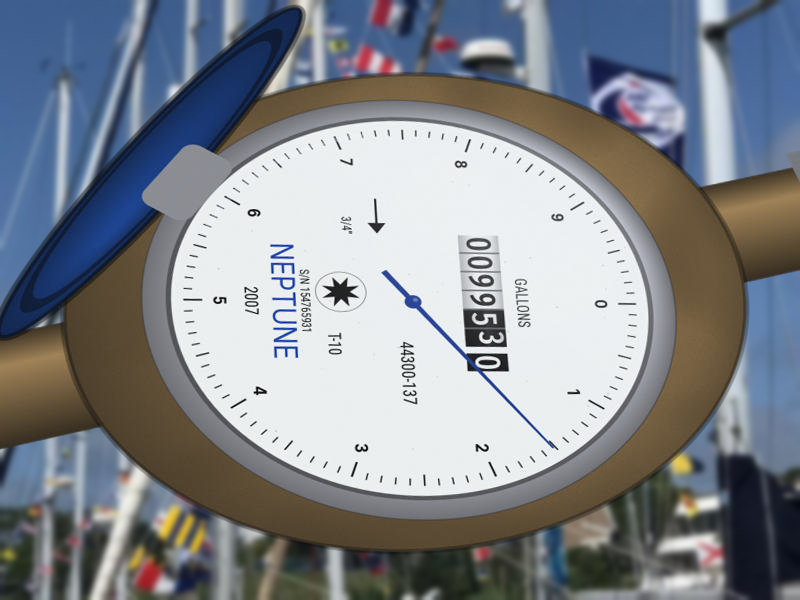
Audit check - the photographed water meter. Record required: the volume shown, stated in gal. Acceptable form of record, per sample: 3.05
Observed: 99531.5
